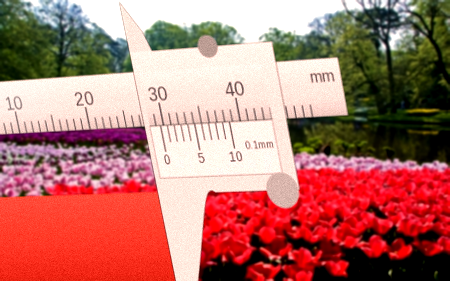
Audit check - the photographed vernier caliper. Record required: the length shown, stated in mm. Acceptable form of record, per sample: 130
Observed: 29.6
